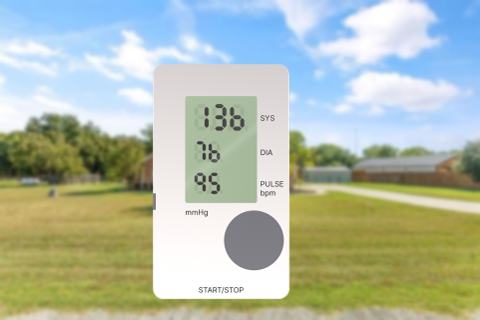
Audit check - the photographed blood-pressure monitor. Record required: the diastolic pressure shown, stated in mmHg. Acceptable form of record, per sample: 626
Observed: 76
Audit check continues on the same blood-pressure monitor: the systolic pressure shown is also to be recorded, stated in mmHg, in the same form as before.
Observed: 136
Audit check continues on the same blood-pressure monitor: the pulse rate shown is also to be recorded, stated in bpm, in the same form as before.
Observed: 95
